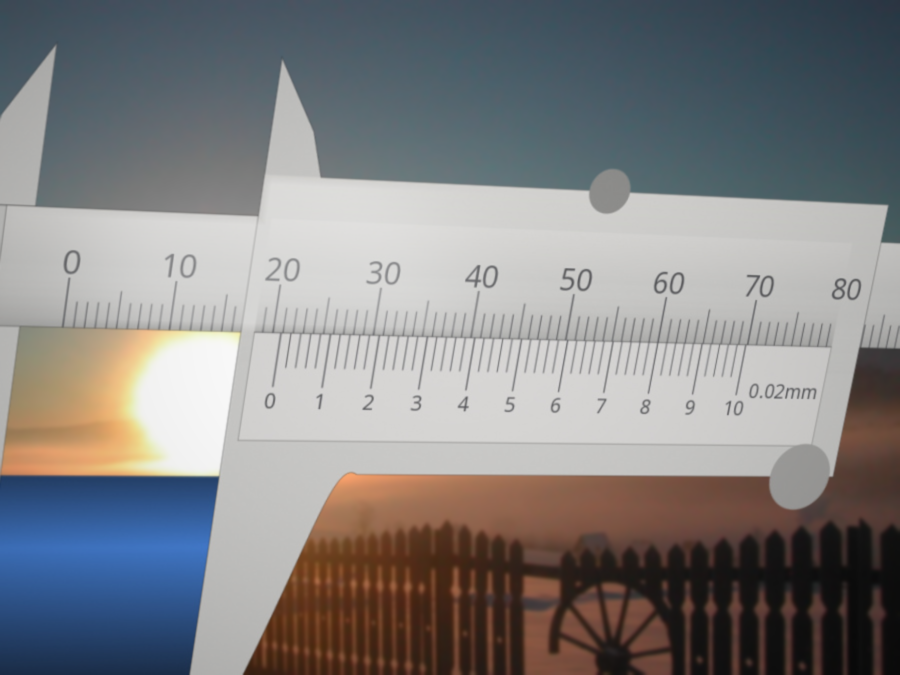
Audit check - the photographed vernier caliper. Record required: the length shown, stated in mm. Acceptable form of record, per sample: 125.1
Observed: 20.8
